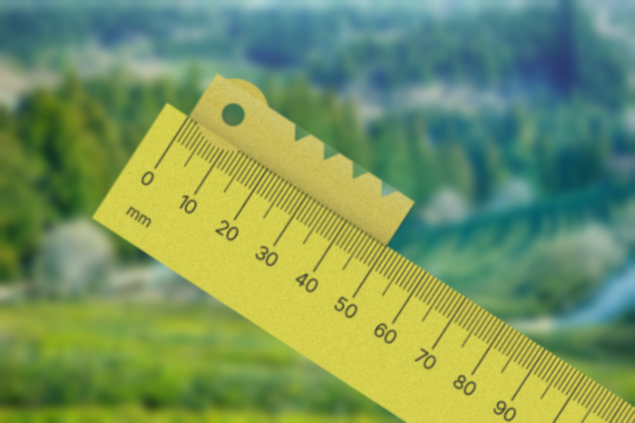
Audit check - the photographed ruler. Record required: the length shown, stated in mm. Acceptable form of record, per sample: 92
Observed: 50
